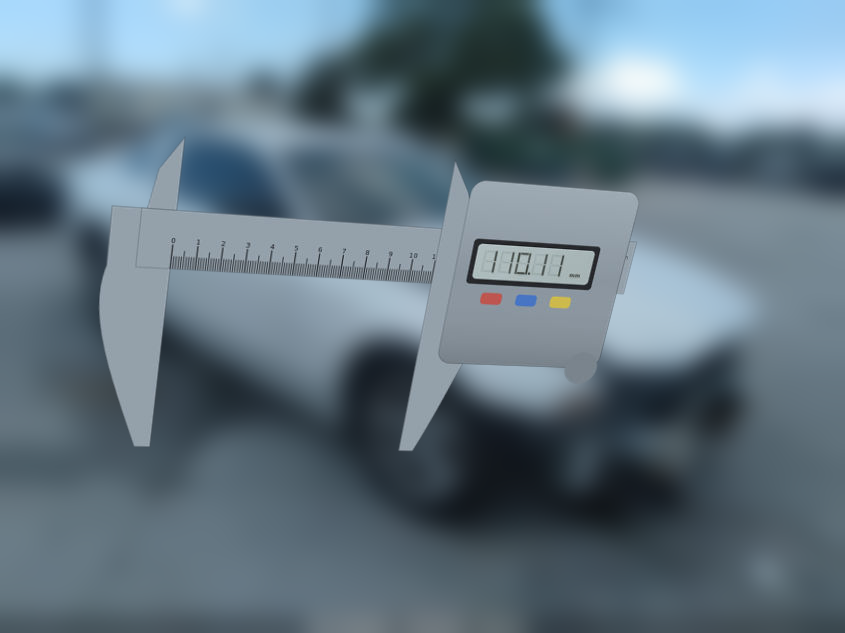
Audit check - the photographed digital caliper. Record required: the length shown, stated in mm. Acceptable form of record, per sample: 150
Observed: 110.11
